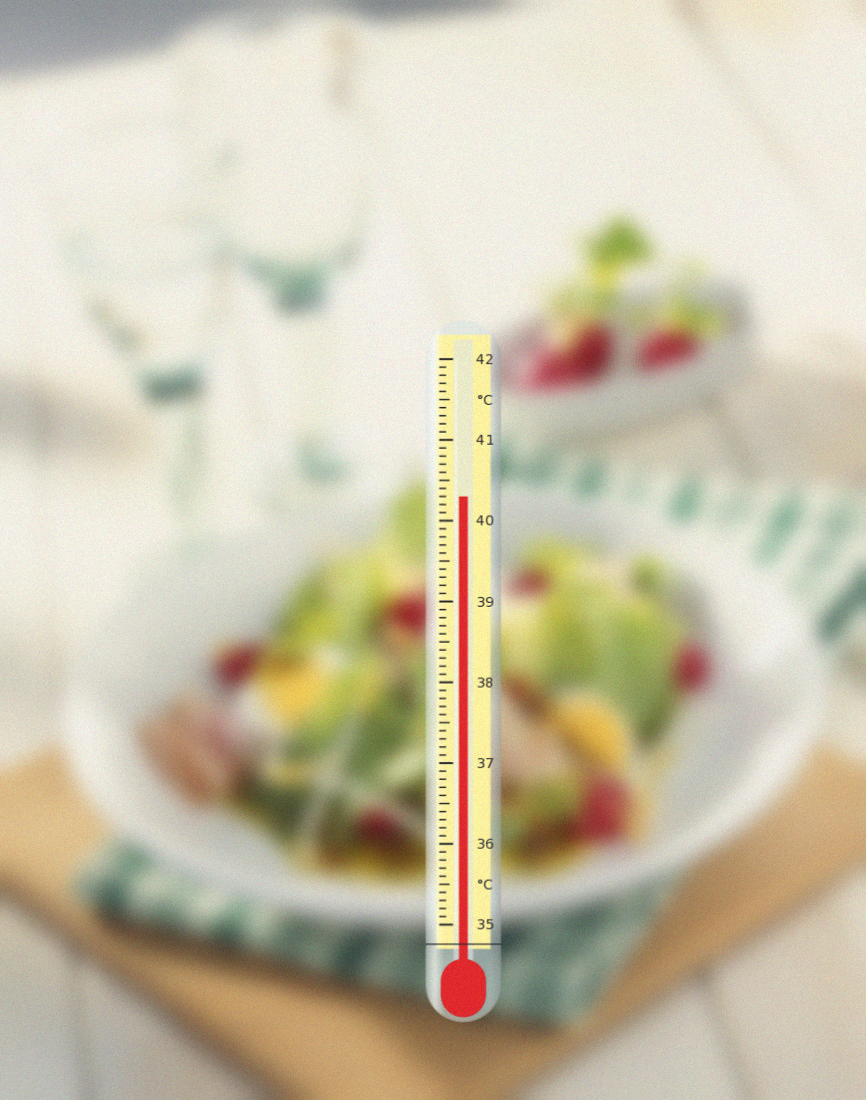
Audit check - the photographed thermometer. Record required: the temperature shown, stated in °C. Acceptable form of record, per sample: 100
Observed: 40.3
